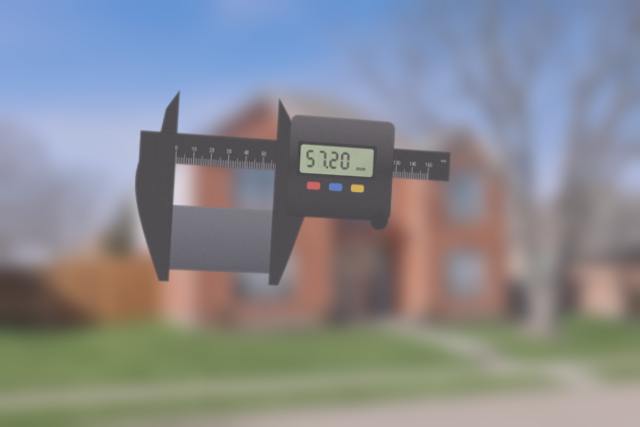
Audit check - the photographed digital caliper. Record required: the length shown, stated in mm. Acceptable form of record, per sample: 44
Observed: 57.20
